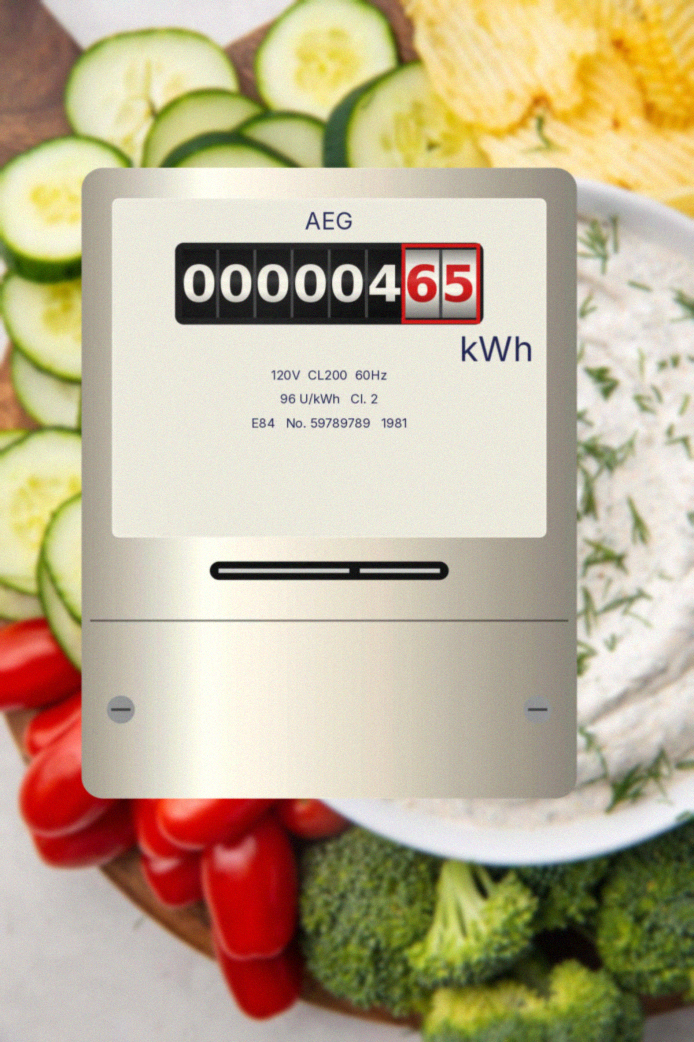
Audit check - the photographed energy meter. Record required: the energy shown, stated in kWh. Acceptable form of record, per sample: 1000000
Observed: 4.65
